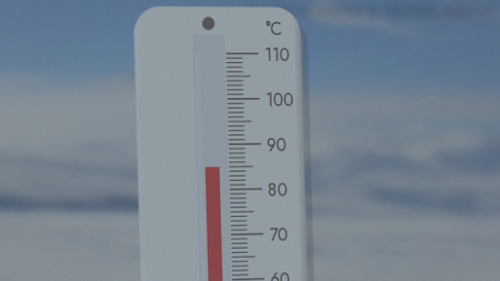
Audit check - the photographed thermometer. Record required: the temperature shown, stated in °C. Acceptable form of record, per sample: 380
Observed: 85
